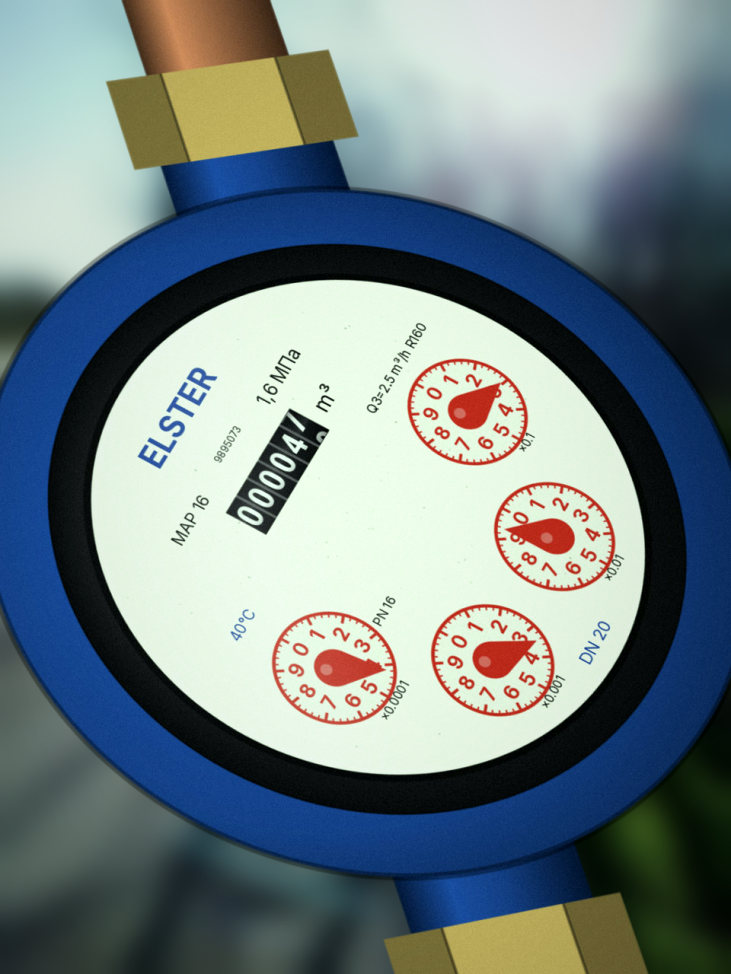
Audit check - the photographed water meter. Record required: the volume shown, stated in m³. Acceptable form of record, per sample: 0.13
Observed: 47.2934
